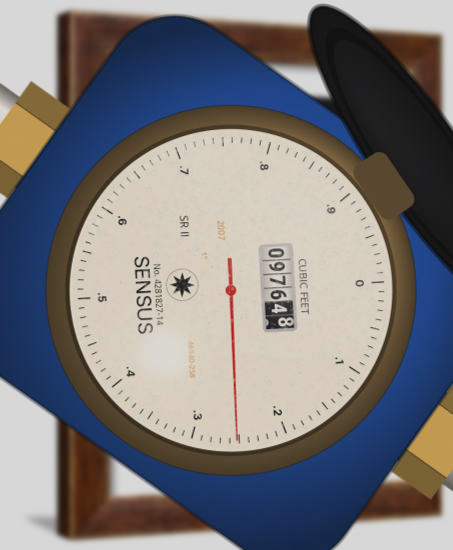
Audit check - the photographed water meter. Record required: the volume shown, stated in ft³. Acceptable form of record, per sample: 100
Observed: 97648.25
